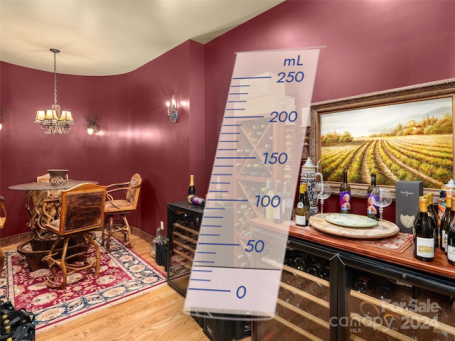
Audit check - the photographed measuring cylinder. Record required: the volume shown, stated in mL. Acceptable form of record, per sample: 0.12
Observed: 25
